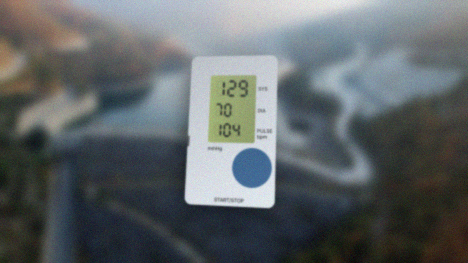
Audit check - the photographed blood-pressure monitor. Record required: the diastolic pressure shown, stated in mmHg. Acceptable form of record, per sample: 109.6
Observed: 70
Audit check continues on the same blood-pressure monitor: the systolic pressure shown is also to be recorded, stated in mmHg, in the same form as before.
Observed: 129
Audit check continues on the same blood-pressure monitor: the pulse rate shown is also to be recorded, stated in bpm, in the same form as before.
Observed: 104
